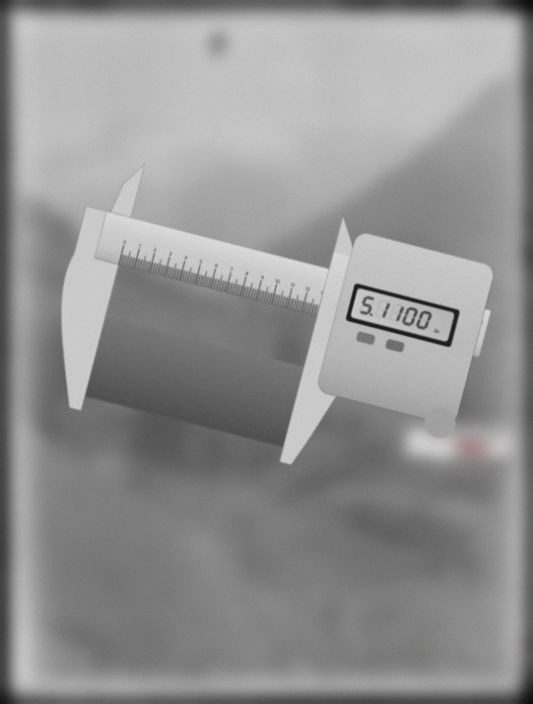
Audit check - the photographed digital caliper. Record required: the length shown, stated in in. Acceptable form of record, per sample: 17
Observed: 5.1100
